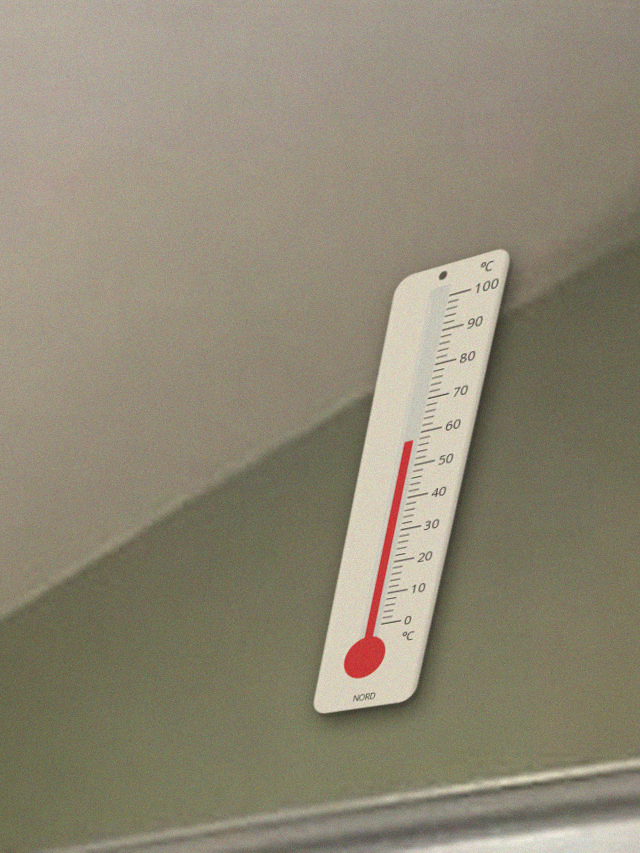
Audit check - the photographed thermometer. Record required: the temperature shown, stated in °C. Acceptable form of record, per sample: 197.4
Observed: 58
